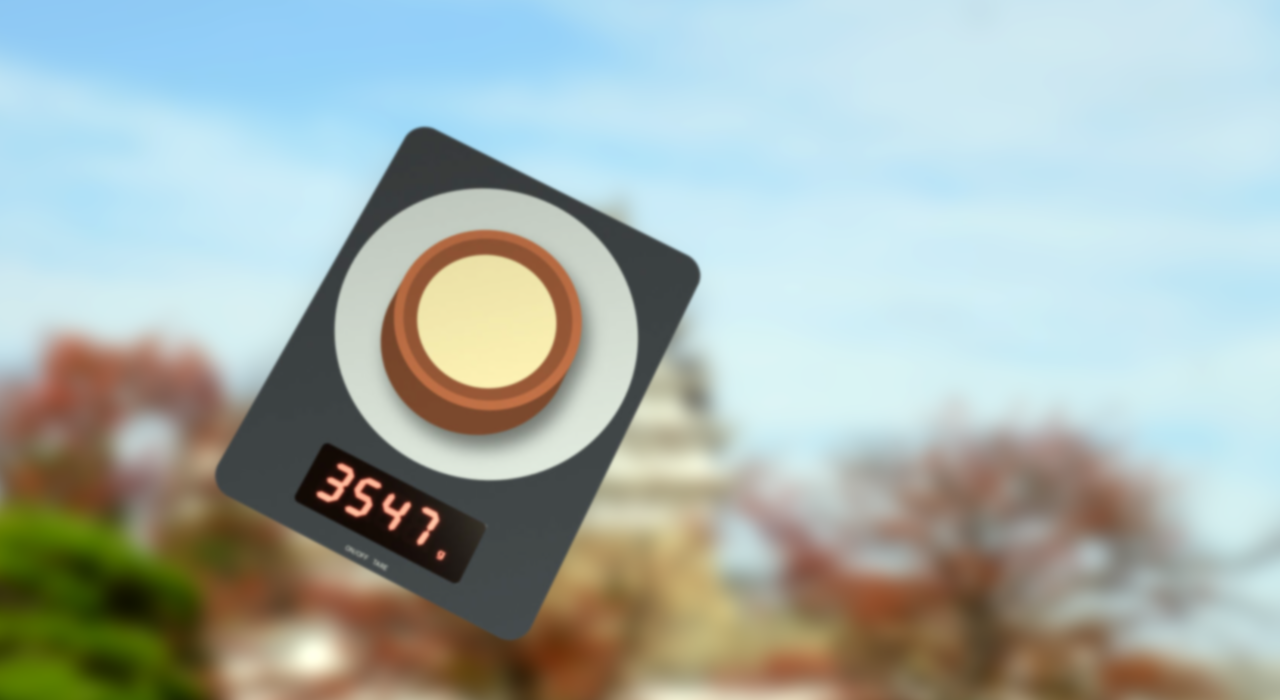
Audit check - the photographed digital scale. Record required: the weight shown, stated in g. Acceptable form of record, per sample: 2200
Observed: 3547
